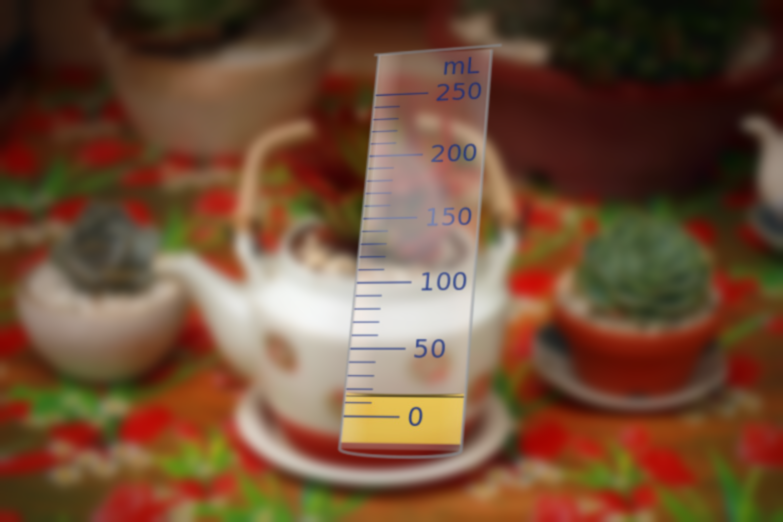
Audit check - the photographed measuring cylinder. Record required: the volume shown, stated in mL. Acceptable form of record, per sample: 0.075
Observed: 15
